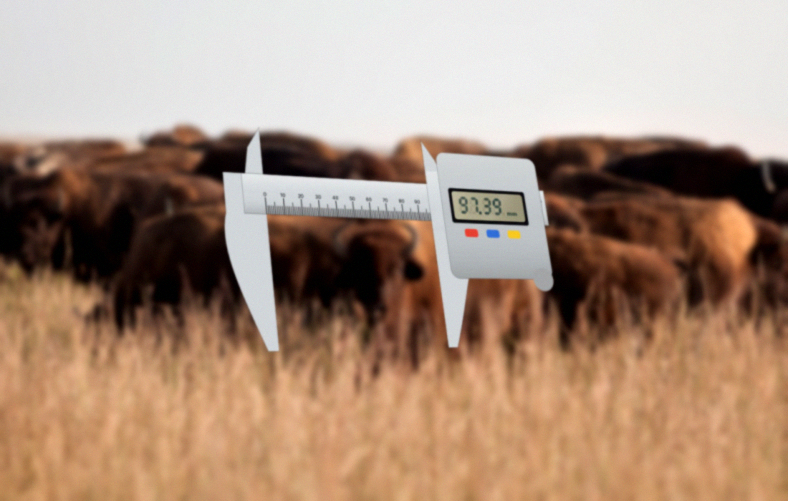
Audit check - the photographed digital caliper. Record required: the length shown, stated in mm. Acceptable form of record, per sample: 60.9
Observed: 97.39
